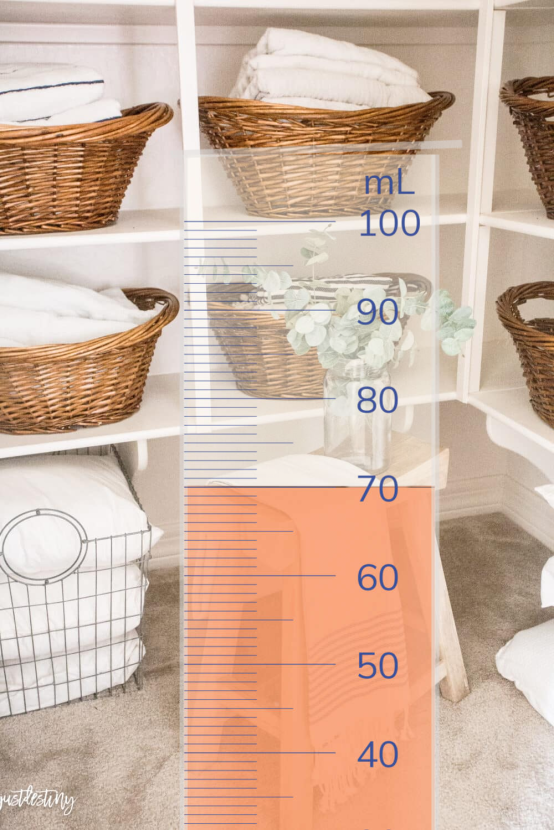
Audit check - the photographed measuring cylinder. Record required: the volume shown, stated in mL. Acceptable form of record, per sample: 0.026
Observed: 70
